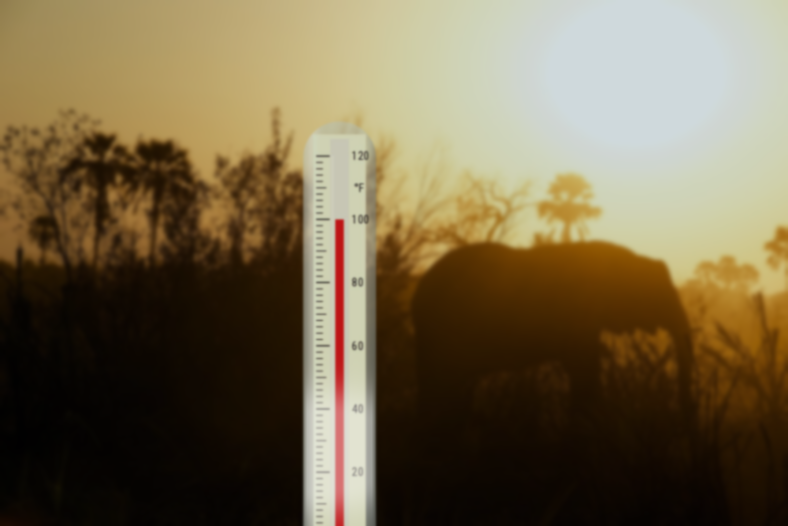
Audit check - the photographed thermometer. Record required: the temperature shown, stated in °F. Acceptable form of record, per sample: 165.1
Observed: 100
